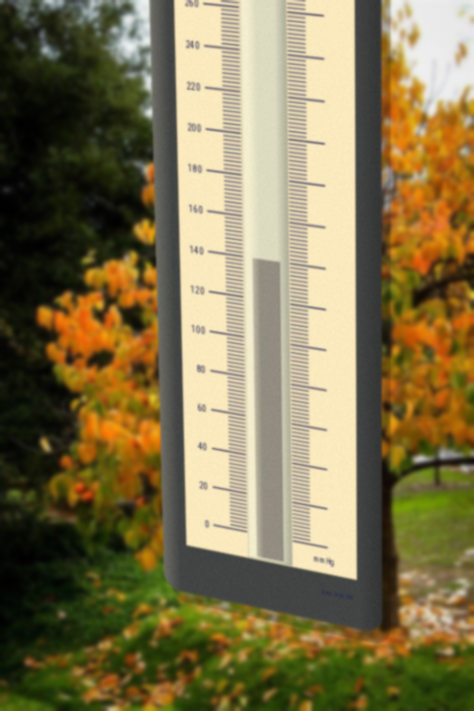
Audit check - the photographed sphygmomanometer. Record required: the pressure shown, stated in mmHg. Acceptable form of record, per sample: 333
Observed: 140
